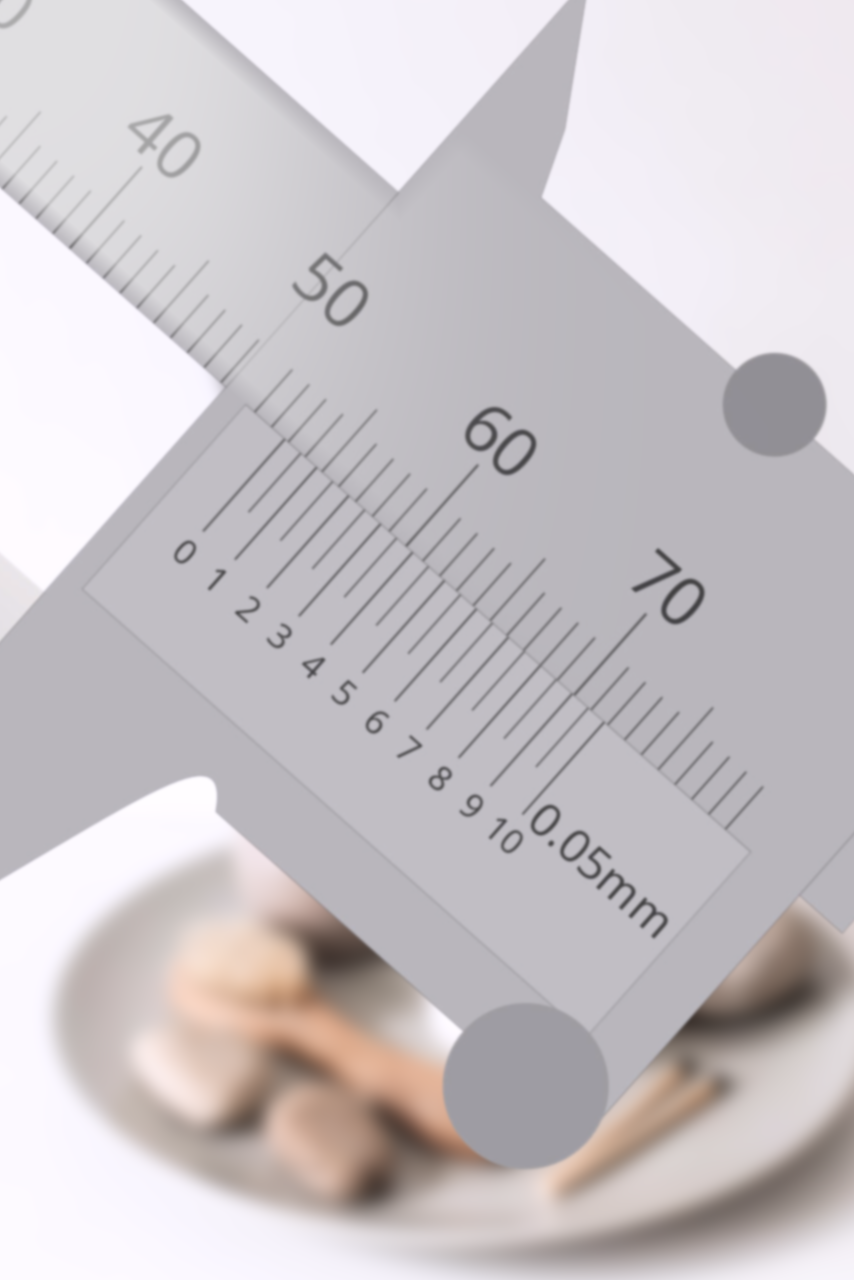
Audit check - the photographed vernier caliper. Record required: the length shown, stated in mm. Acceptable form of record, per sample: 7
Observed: 52.8
